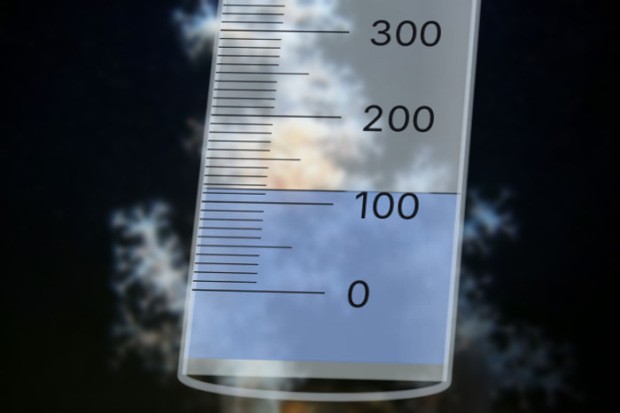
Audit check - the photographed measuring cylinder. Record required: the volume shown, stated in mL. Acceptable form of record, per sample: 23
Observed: 115
